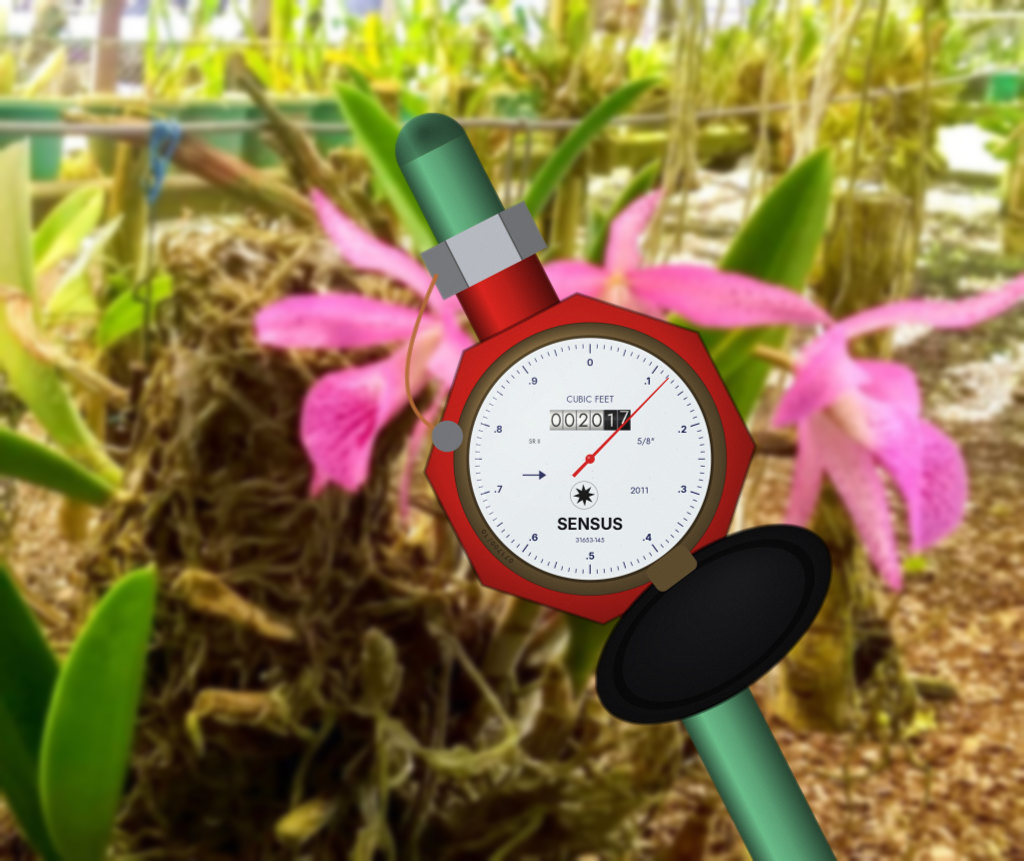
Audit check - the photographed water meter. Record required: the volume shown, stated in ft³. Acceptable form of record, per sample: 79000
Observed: 2017.12
